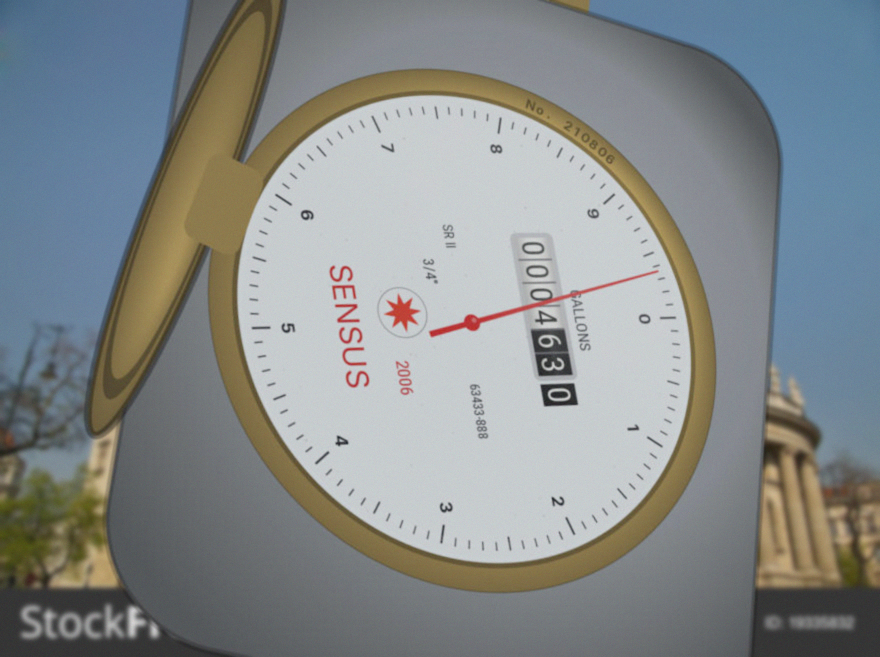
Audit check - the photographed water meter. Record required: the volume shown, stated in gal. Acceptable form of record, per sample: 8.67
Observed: 4629.6
